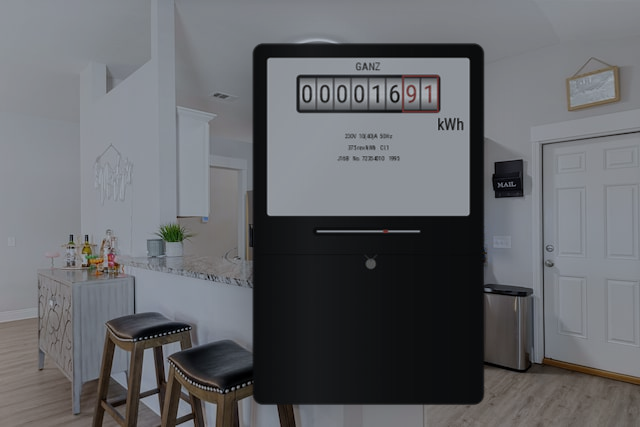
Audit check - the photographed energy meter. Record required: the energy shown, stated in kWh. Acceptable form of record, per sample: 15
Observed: 16.91
